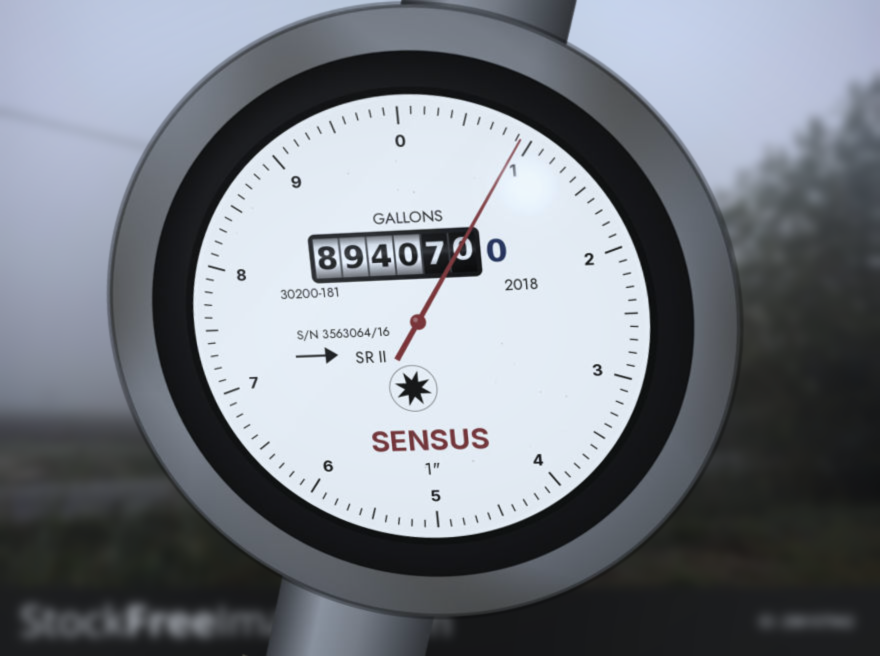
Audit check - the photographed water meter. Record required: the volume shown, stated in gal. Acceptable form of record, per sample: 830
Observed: 8940700.9
